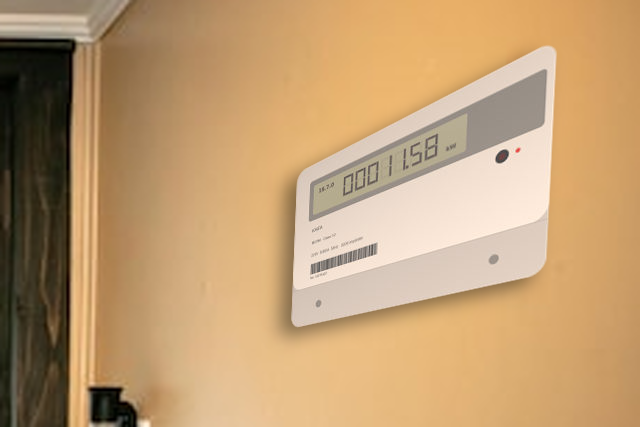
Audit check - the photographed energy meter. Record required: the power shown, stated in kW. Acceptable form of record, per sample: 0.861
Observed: 11.58
